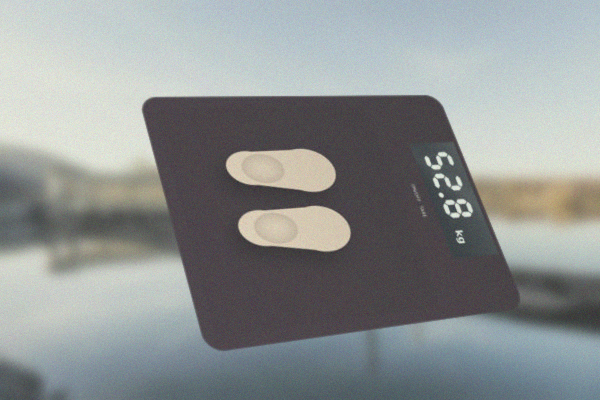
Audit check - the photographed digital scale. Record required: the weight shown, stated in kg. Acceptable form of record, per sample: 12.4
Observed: 52.8
